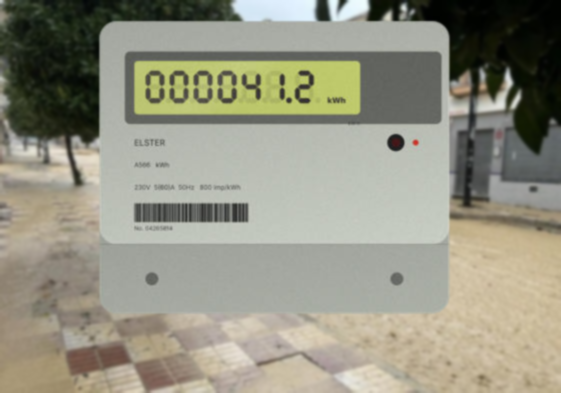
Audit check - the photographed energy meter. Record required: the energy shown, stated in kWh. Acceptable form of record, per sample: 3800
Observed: 41.2
